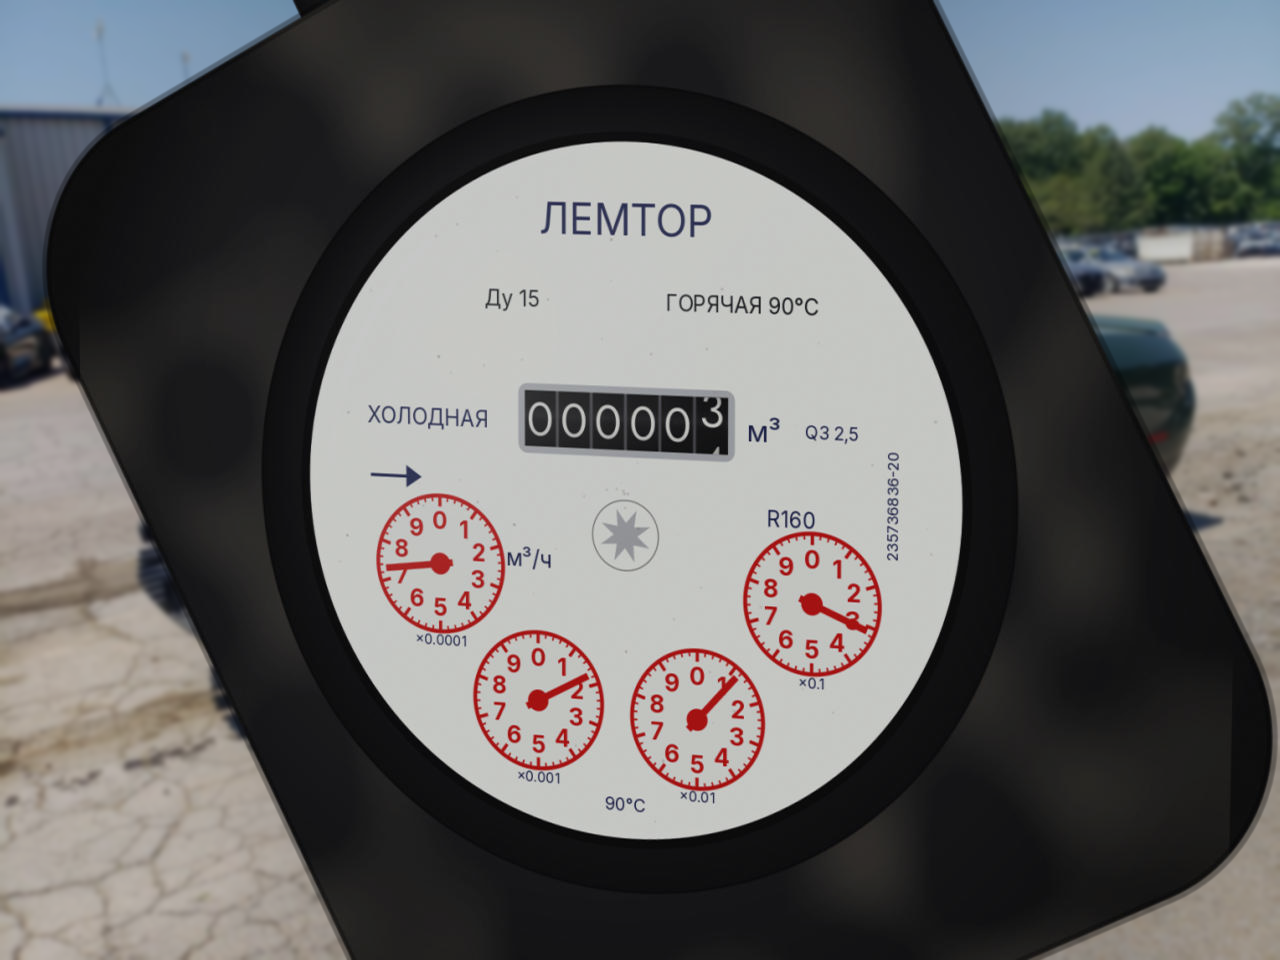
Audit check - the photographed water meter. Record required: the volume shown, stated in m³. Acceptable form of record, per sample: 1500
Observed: 3.3117
